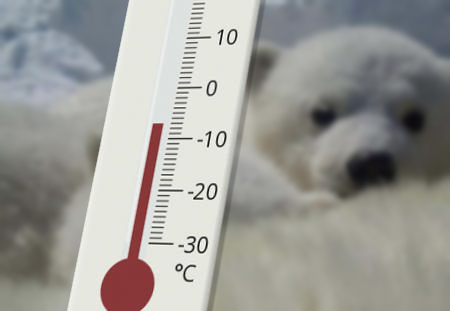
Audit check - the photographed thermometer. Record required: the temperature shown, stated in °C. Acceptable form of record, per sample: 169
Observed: -7
